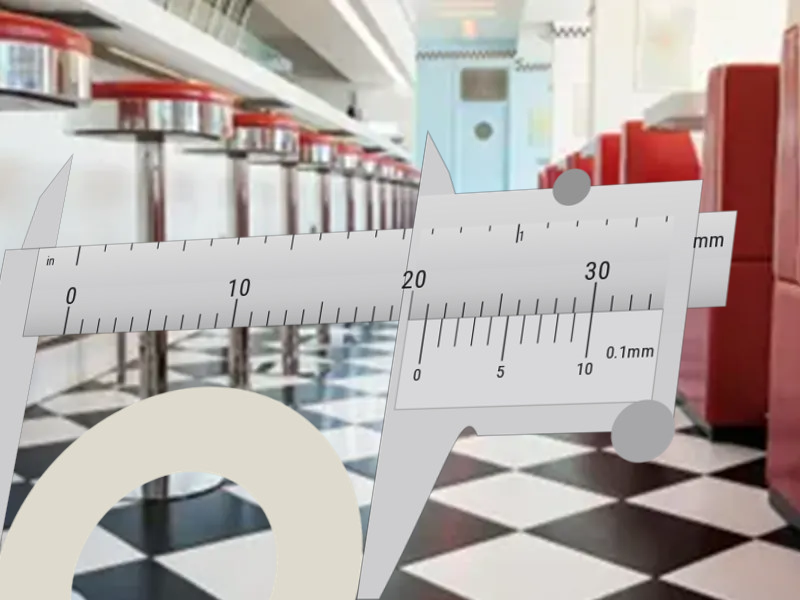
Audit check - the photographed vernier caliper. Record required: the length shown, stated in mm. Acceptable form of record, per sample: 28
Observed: 21.0
